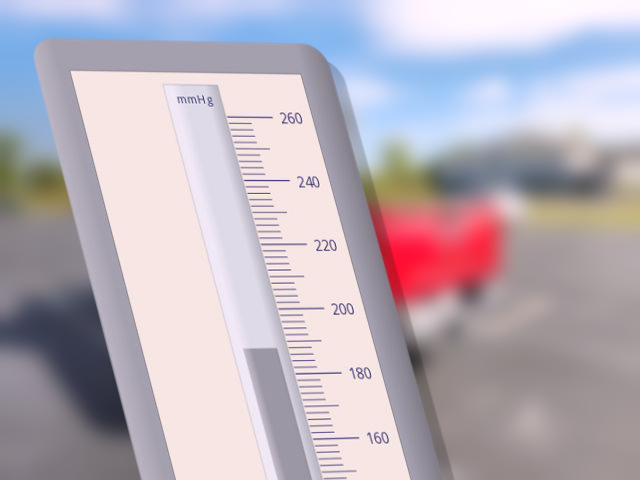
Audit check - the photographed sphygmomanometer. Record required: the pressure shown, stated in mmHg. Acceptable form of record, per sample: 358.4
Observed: 188
